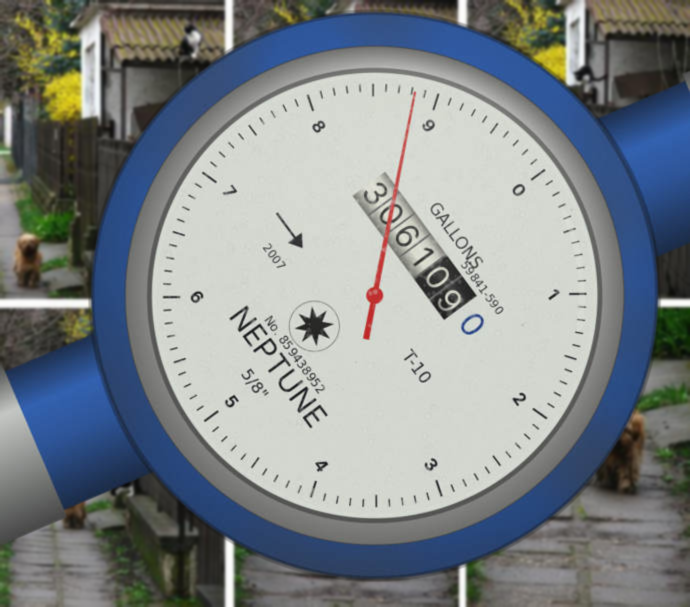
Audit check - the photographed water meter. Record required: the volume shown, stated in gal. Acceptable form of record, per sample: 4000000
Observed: 3061088.8
